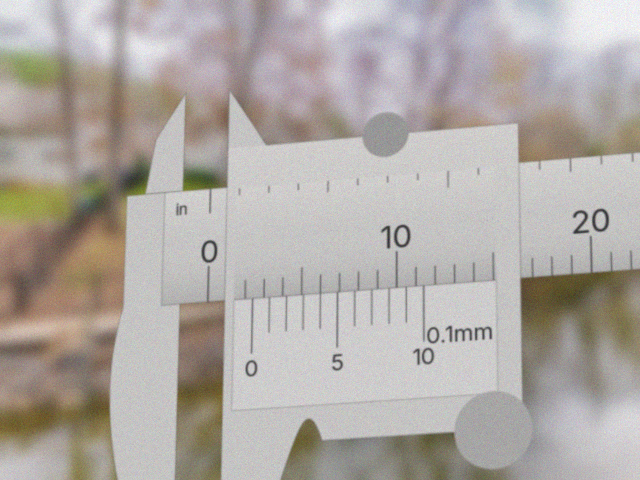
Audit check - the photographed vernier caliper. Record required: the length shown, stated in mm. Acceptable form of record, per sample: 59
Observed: 2.4
